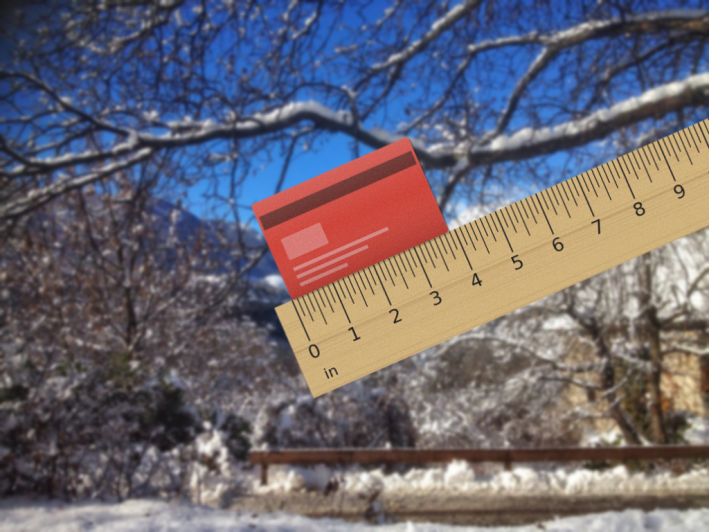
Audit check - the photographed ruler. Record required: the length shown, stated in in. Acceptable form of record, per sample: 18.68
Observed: 3.875
